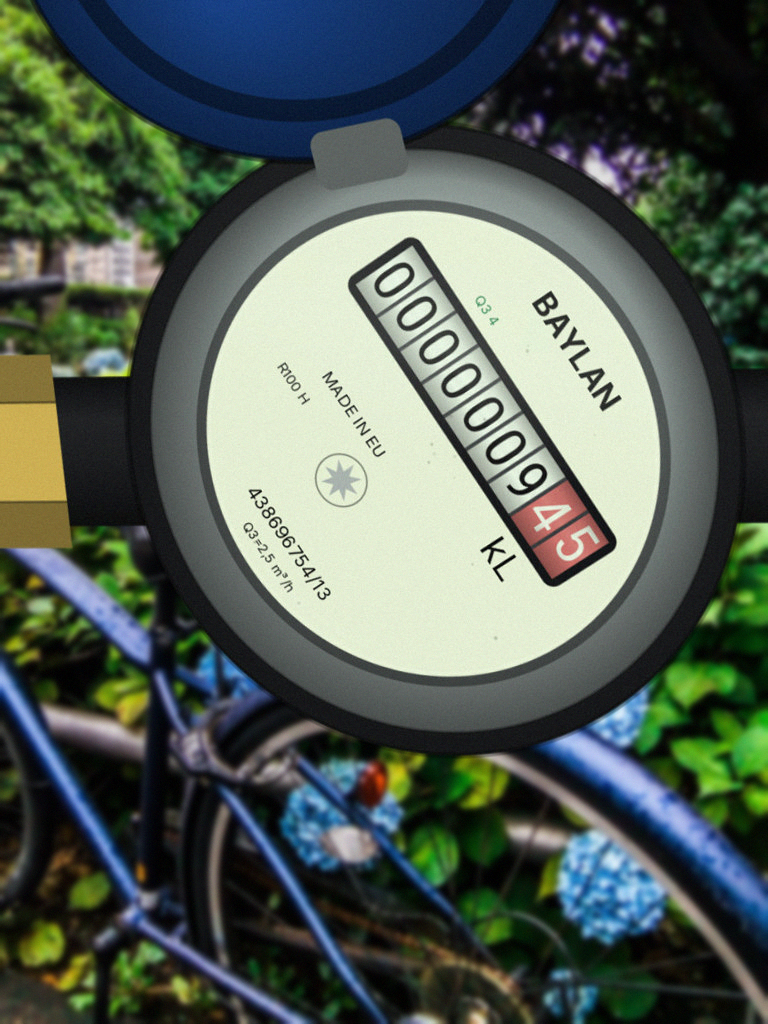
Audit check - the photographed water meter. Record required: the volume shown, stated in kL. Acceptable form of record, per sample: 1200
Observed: 9.45
